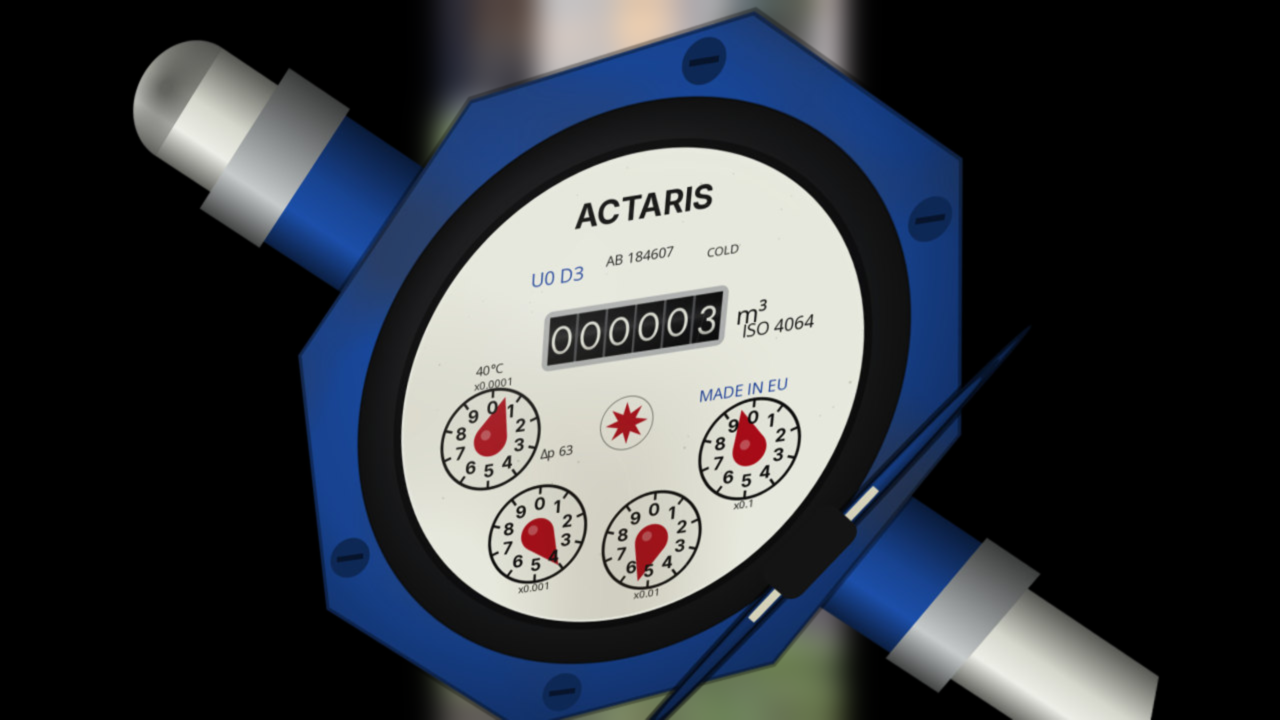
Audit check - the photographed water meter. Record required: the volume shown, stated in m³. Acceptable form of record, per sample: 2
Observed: 2.9540
